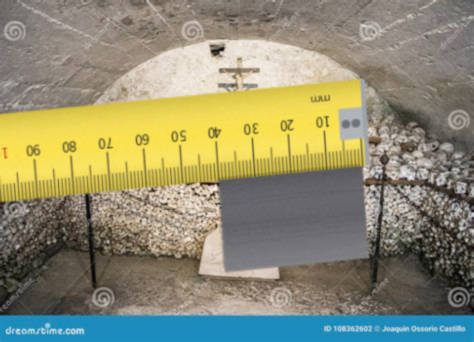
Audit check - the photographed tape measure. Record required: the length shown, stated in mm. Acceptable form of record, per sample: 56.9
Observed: 40
